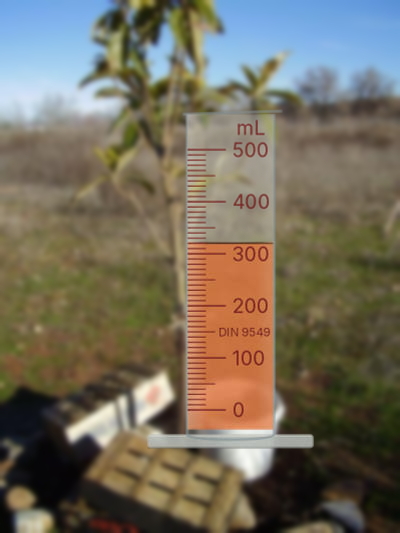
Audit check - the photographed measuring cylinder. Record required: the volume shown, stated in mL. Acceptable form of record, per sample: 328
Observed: 320
